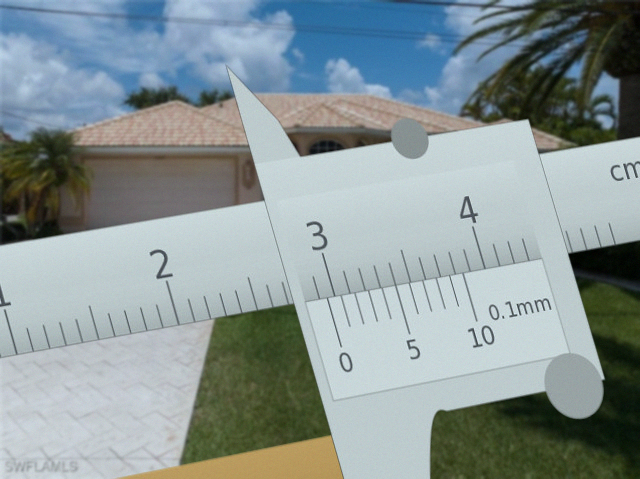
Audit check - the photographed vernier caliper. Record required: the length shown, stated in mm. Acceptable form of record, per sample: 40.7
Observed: 29.5
